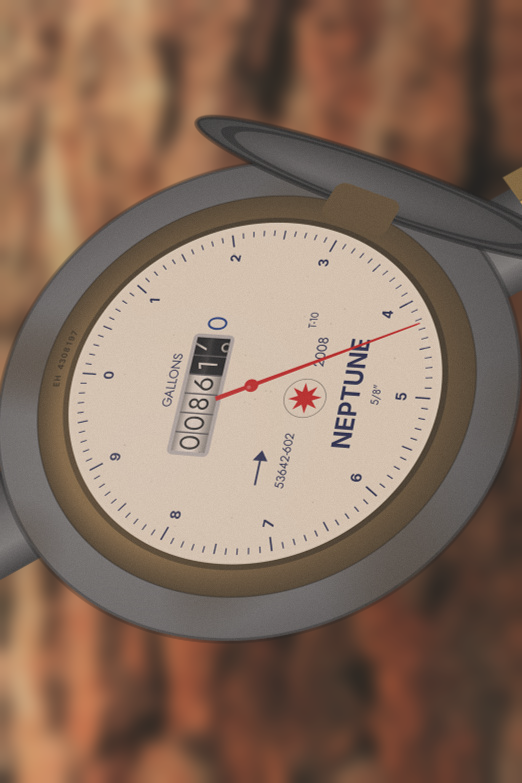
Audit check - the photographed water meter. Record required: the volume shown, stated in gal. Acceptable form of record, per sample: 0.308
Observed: 86174.2
